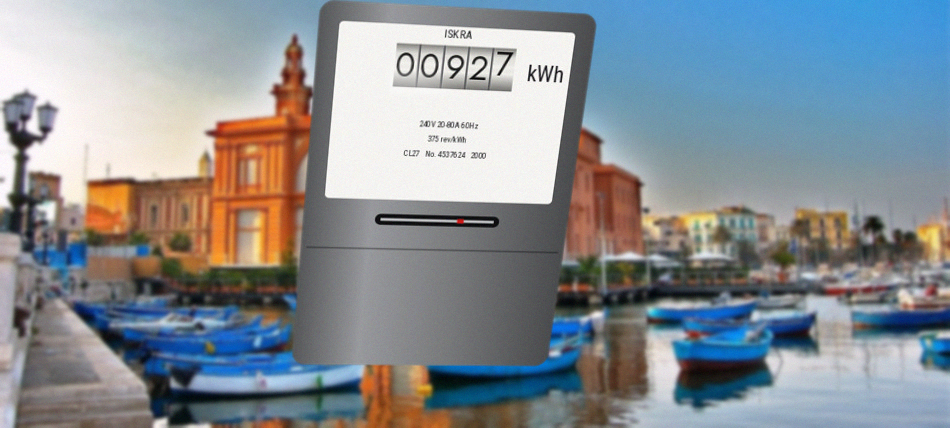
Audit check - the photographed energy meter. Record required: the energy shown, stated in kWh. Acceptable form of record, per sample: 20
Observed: 927
